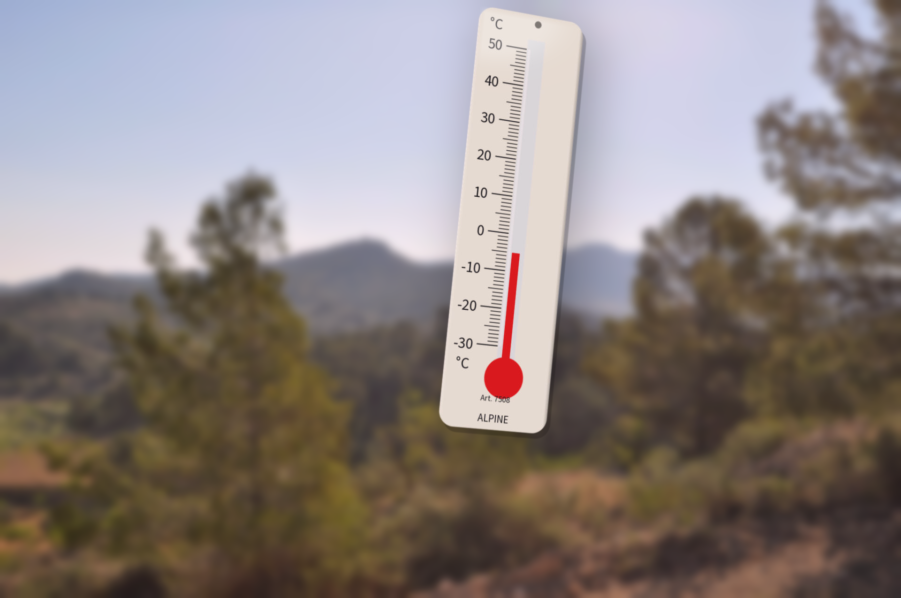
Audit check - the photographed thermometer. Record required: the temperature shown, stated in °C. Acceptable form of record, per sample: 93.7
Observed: -5
